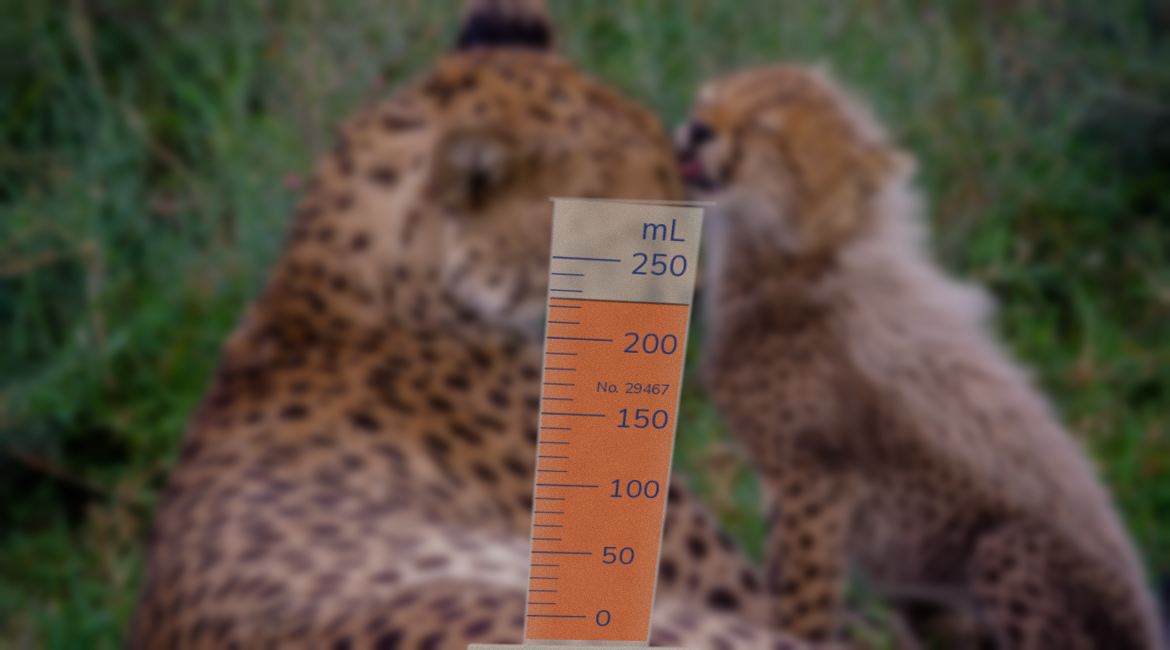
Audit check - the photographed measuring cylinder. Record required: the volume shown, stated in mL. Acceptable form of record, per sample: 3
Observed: 225
